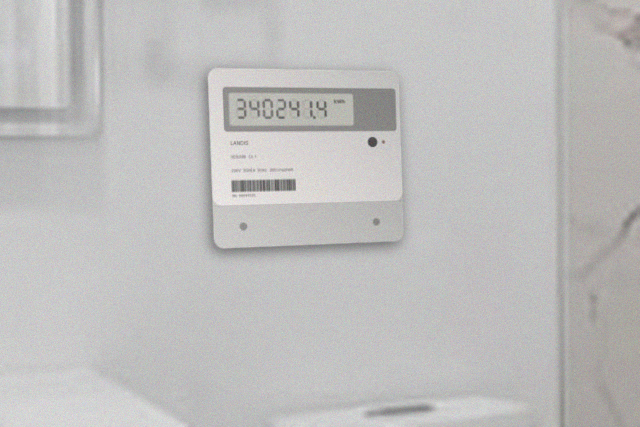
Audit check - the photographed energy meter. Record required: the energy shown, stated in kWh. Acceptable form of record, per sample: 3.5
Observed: 340241.4
